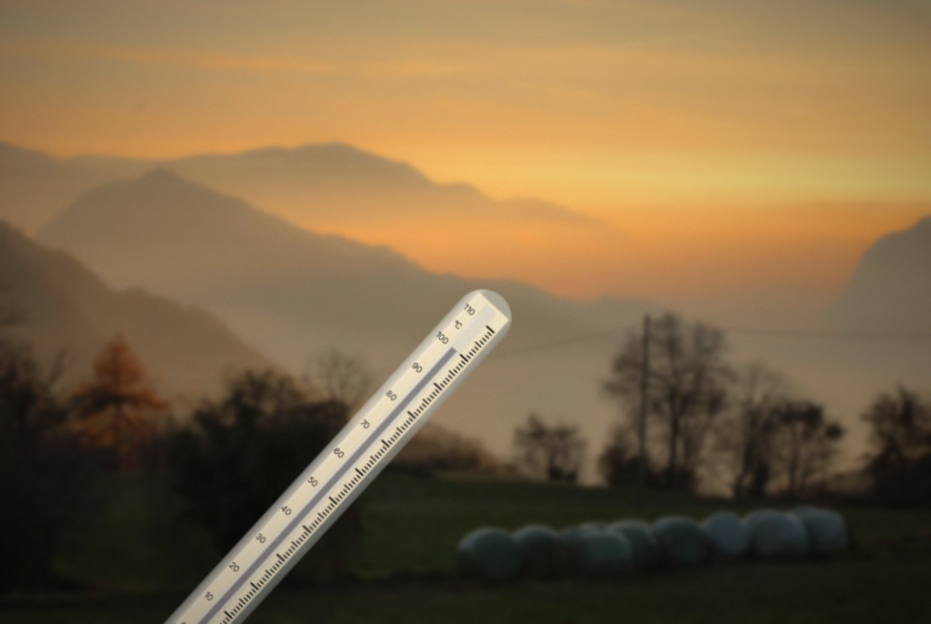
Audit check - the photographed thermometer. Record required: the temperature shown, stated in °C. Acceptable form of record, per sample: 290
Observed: 100
